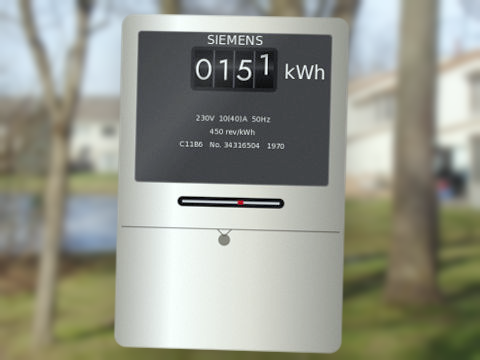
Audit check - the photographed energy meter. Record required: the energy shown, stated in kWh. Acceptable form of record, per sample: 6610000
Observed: 151
